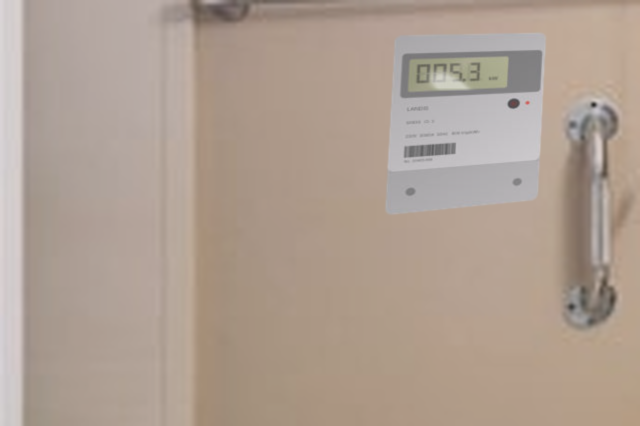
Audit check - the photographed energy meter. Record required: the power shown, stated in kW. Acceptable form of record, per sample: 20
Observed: 5.3
